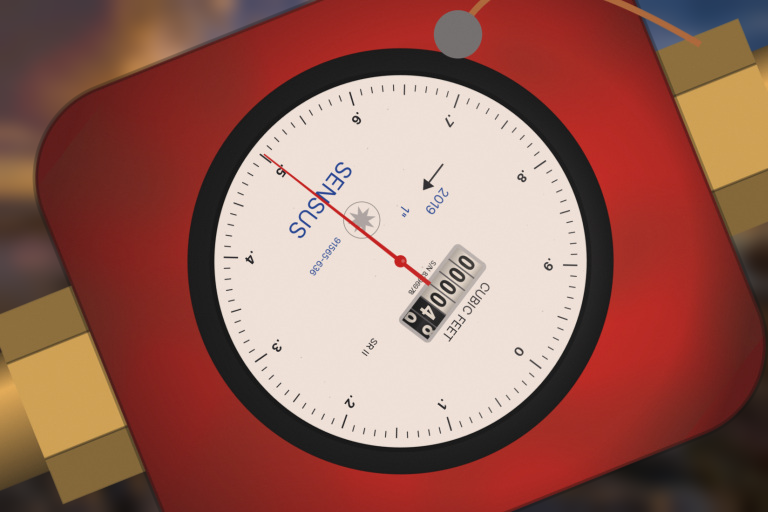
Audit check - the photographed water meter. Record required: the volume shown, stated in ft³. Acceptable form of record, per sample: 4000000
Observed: 48.50
